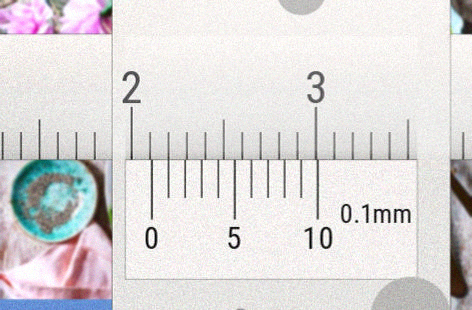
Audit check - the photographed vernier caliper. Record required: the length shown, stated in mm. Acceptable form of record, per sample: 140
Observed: 21.1
